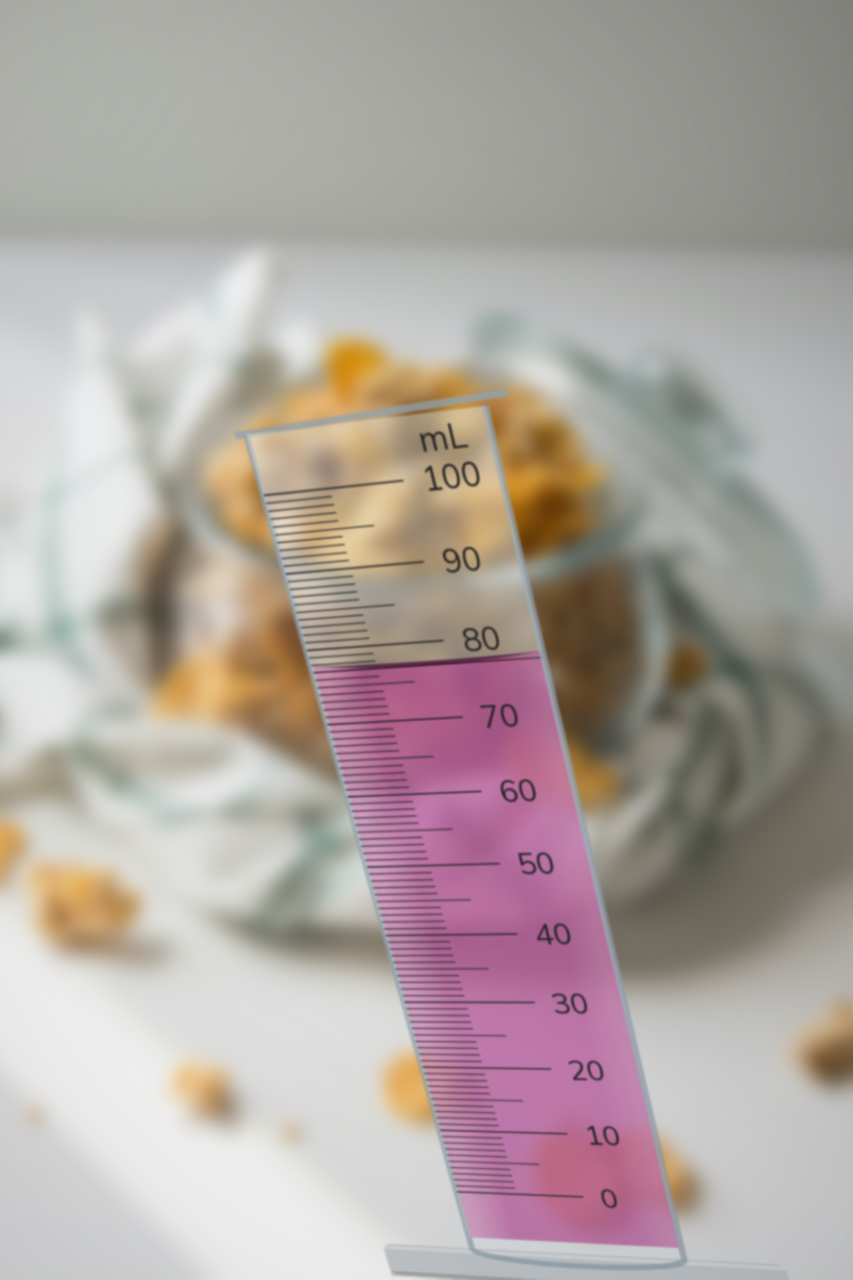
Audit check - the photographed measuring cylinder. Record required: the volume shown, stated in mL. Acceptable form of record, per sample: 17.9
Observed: 77
